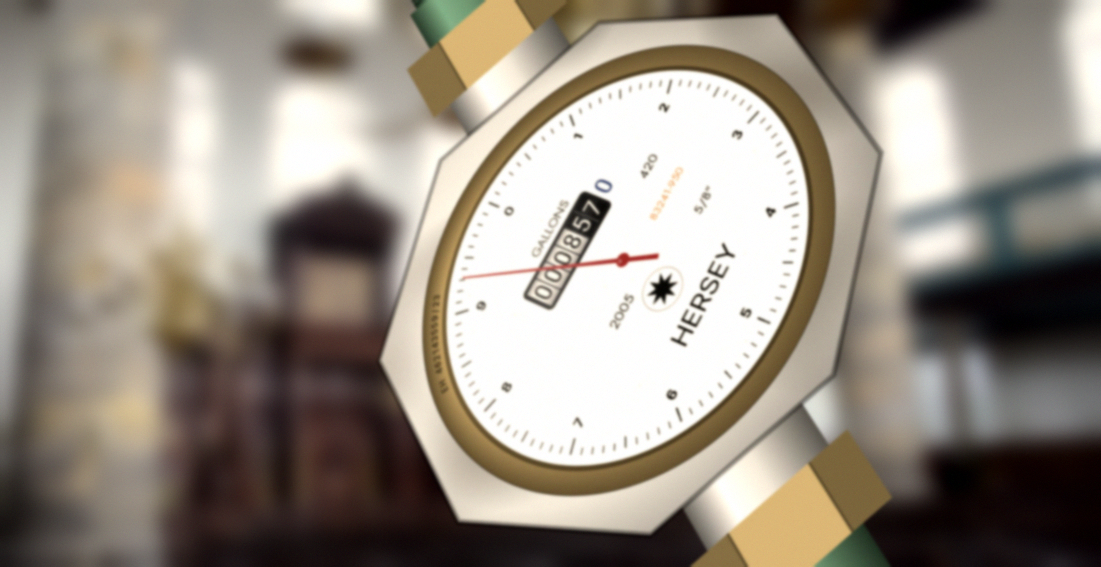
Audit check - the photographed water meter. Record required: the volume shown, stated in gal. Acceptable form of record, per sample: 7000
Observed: 8569.3
